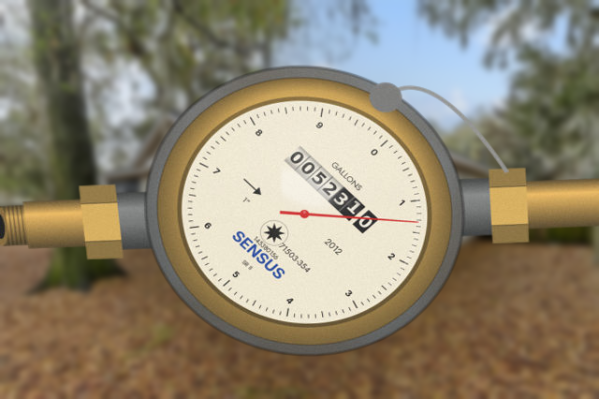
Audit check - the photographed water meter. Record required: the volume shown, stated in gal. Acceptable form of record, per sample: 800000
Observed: 52311.3
